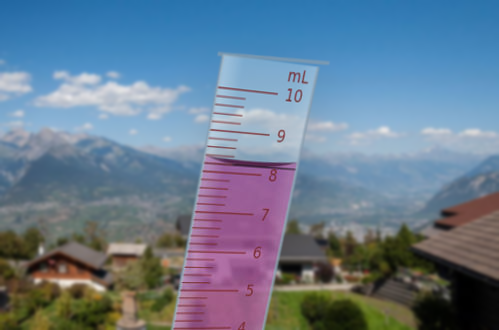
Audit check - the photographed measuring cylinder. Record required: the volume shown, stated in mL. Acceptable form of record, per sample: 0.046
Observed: 8.2
